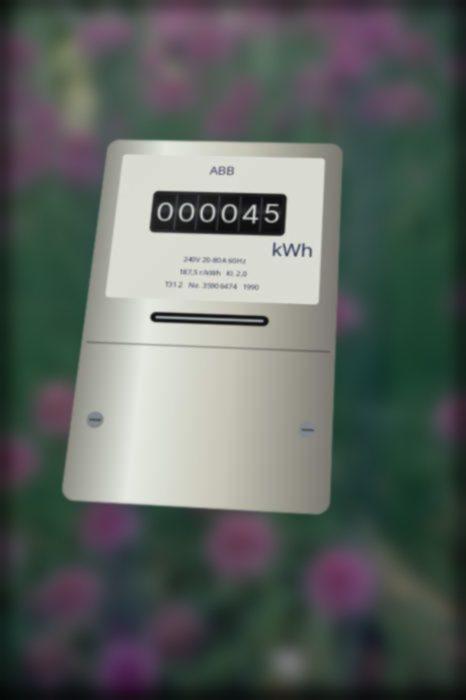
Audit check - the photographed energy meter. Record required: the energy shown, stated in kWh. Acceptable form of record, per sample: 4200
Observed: 45
